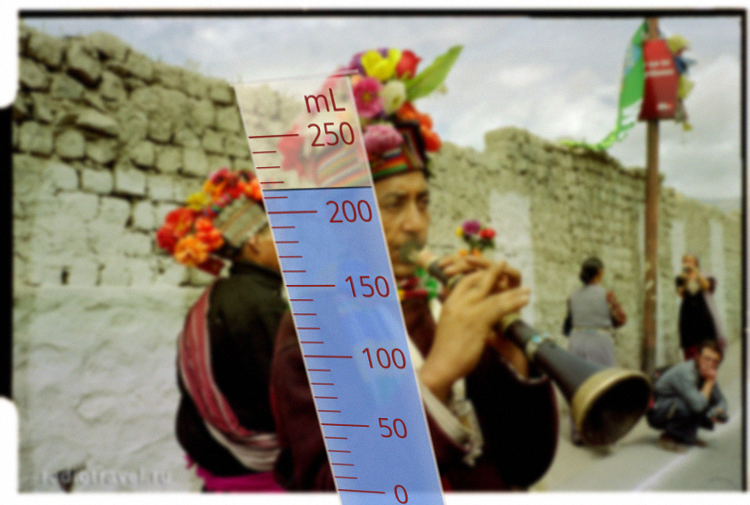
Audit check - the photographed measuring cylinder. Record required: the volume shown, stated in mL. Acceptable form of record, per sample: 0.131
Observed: 215
